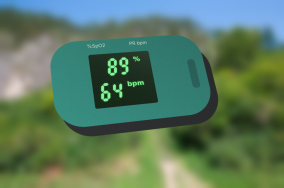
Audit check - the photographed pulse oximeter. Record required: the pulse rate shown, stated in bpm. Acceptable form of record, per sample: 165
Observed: 64
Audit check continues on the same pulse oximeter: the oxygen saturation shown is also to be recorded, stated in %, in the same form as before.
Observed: 89
